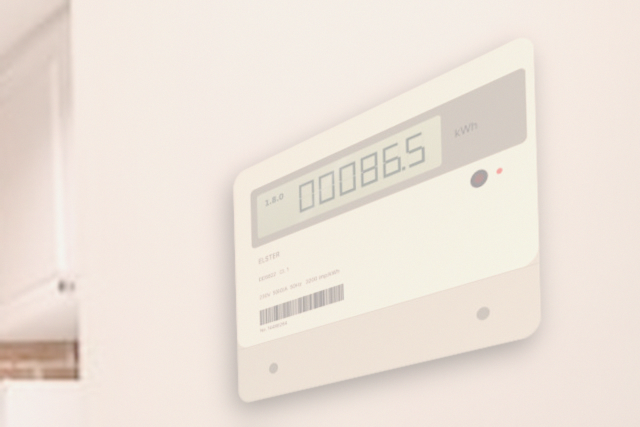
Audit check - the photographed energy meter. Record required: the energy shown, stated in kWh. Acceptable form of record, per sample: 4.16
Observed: 86.5
